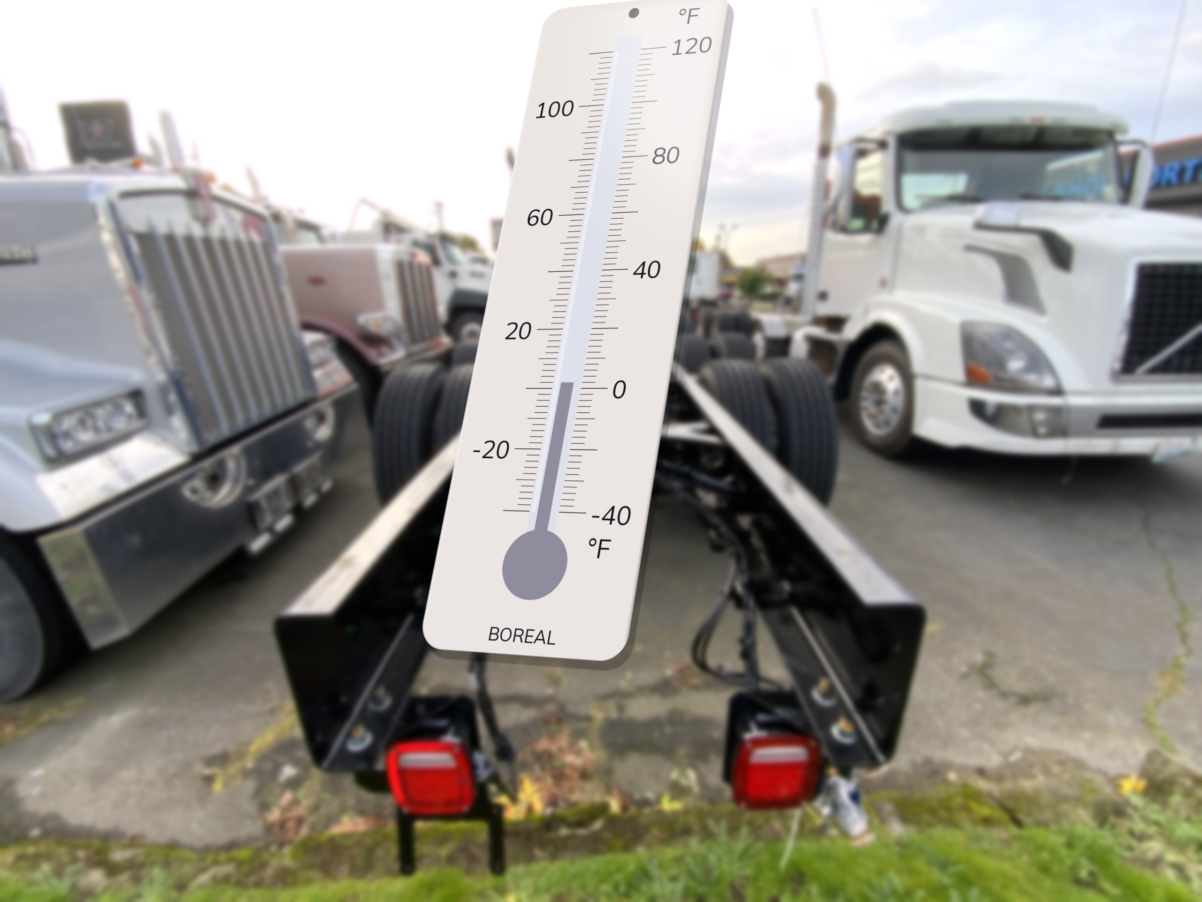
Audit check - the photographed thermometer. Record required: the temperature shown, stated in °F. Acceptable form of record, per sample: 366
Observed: 2
